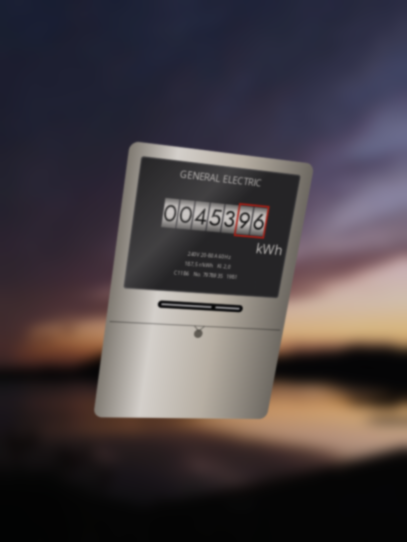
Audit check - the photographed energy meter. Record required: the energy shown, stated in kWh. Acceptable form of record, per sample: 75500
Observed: 453.96
